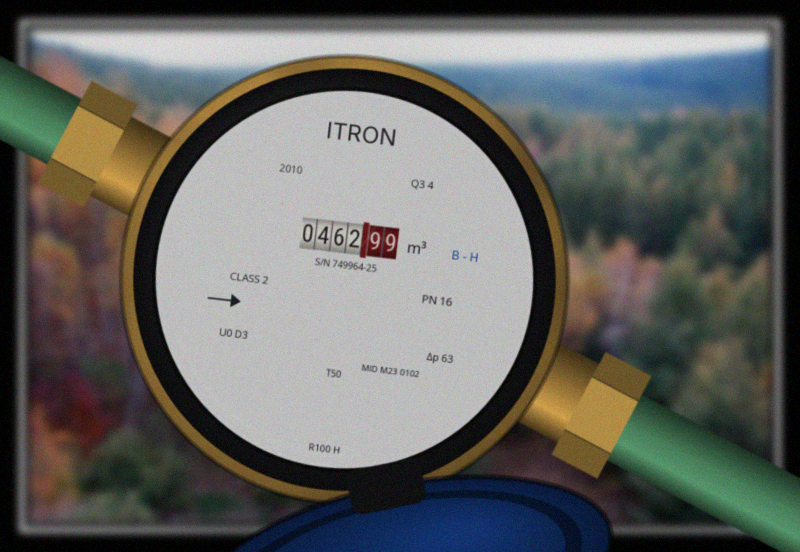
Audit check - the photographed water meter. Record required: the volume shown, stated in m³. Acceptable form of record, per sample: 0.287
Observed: 462.99
